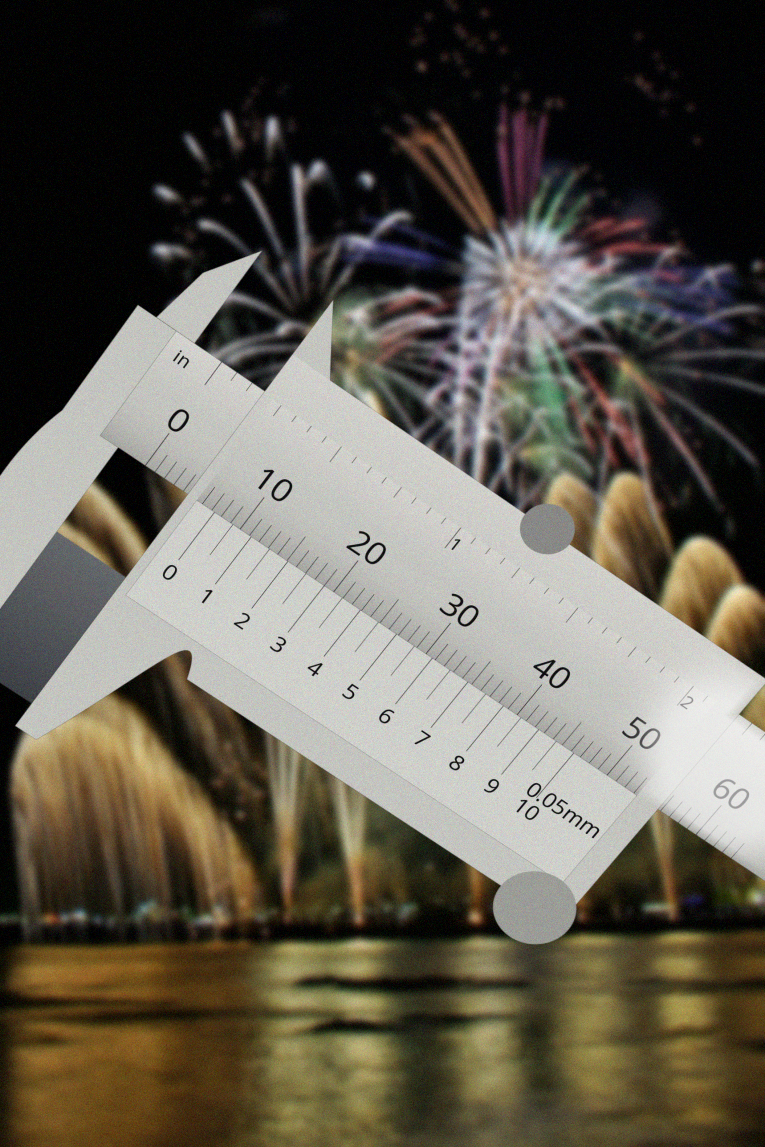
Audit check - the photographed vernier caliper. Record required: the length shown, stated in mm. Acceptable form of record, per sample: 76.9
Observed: 7.3
